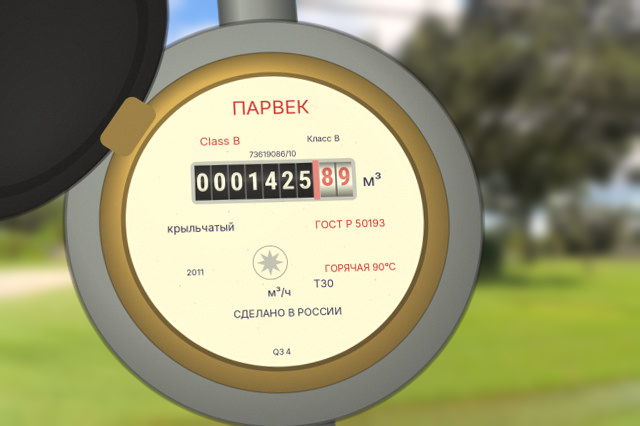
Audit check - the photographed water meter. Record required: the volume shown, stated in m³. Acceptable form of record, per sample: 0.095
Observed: 1425.89
